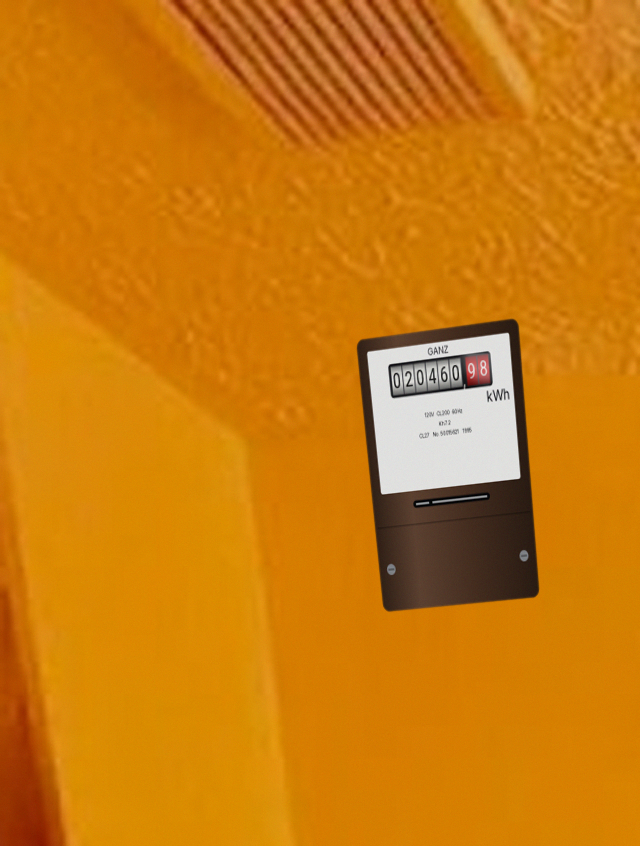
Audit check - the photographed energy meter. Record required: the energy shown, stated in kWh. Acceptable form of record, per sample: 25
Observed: 20460.98
